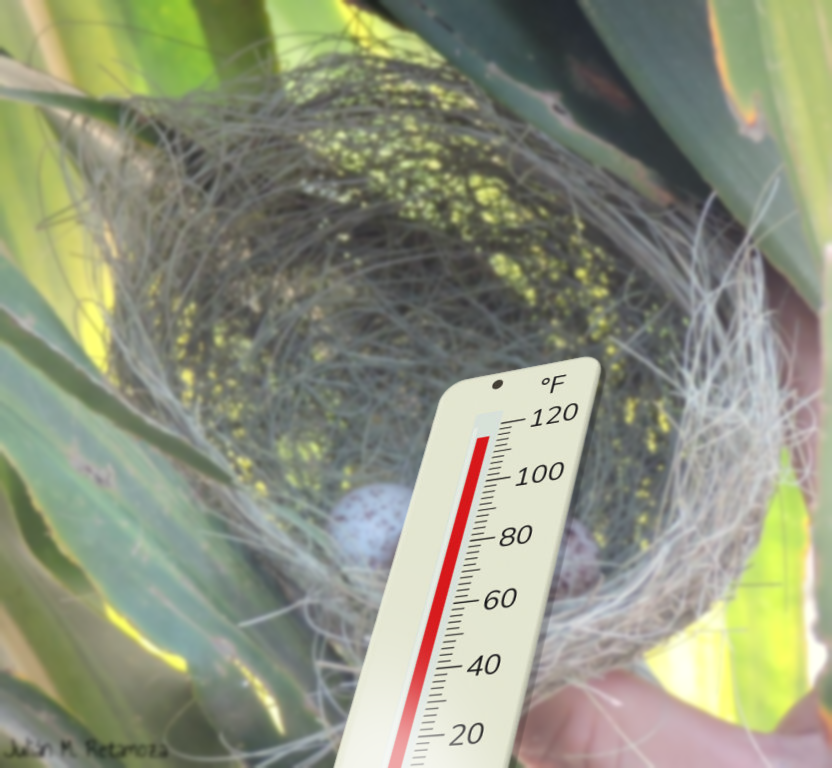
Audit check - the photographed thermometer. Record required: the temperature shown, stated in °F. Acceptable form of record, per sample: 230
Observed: 116
